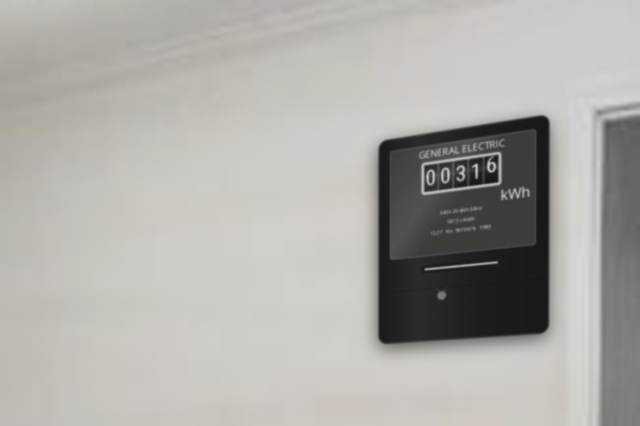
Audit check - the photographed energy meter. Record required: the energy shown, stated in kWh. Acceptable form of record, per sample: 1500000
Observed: 316
